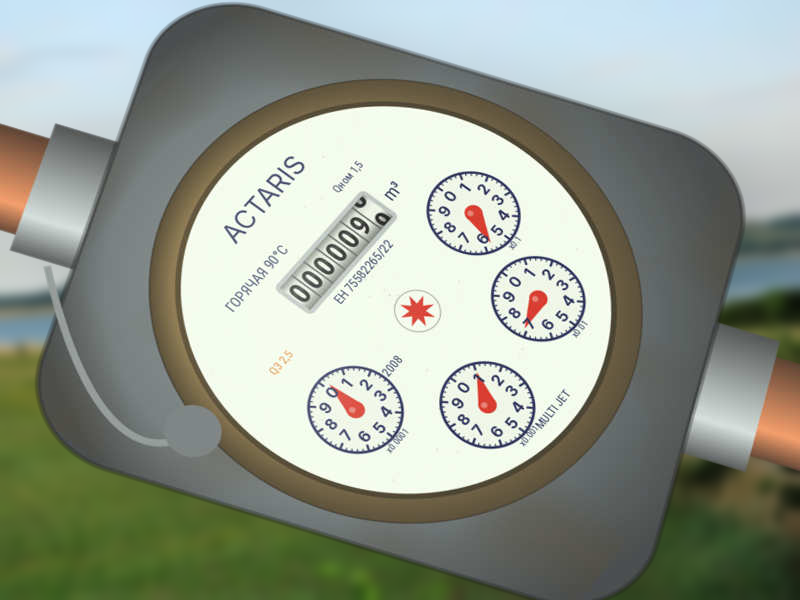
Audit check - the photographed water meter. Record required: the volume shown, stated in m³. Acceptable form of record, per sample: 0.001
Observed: 98.5710
